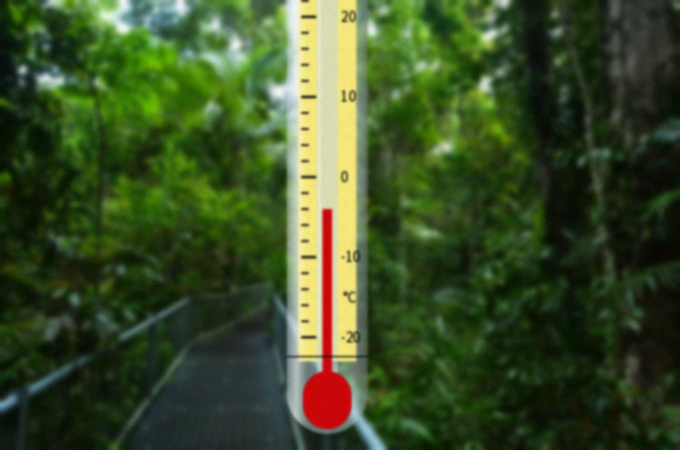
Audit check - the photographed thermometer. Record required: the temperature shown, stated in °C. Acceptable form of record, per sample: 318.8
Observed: -4
